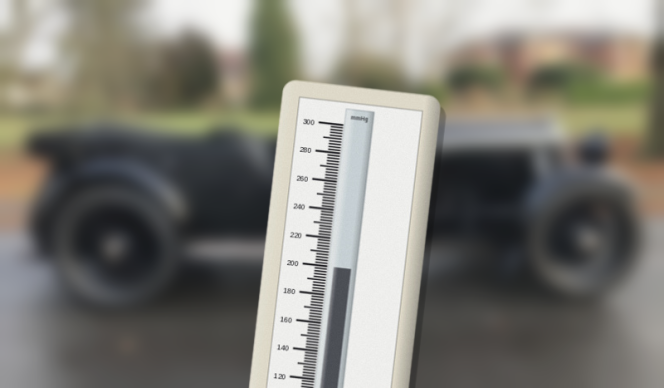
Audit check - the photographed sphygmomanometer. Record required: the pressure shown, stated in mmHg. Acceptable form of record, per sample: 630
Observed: 200
